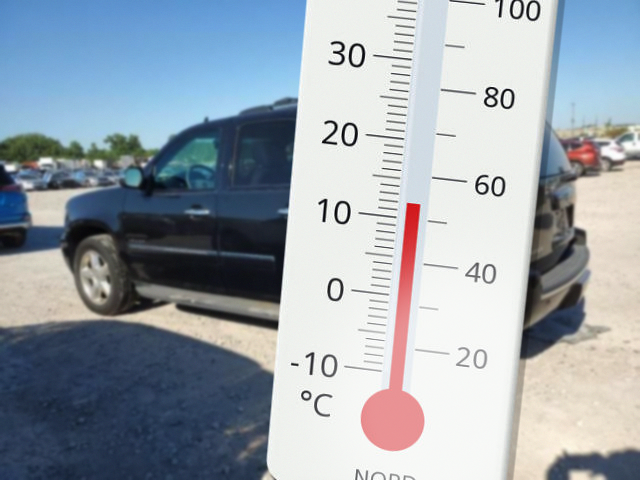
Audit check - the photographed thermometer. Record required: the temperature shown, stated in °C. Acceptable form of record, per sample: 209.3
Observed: 12
